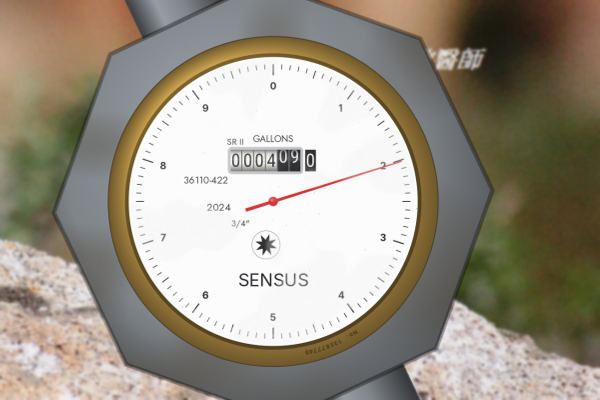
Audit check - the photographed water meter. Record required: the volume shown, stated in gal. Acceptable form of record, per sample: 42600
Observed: 4092.0
